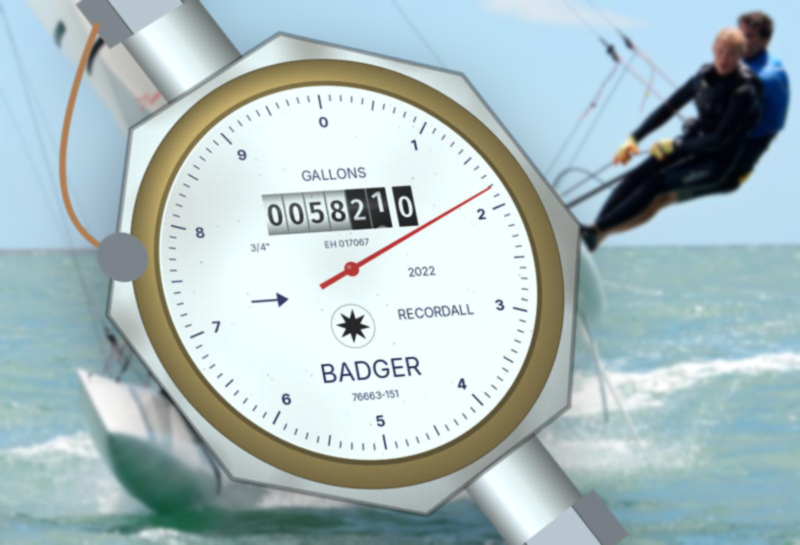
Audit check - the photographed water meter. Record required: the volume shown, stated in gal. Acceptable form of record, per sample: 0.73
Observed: 58211.8
